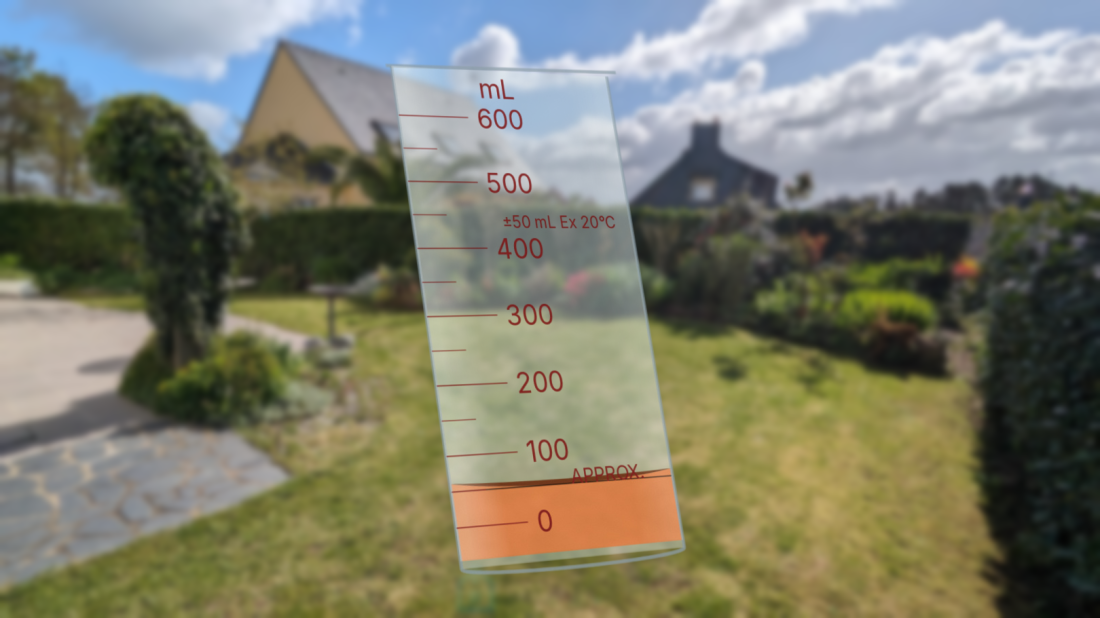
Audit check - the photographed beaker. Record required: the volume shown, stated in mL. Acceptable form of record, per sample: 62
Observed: 50
